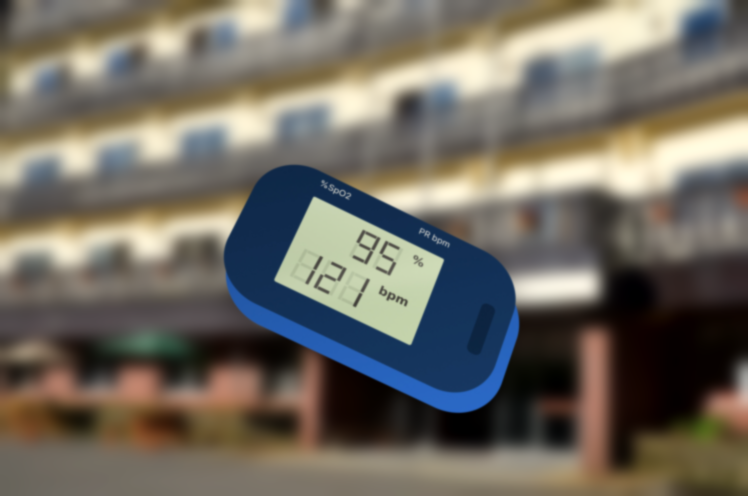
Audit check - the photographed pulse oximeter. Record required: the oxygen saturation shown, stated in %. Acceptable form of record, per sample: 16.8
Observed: 95
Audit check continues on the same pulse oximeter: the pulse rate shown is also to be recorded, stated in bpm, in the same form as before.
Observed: 121
